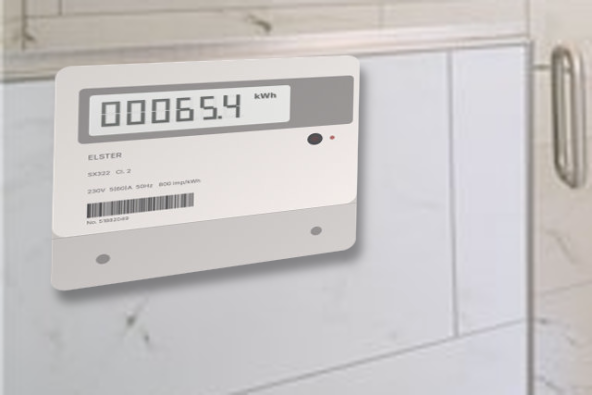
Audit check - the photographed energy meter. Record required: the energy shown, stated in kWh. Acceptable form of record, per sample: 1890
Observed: 65.4
